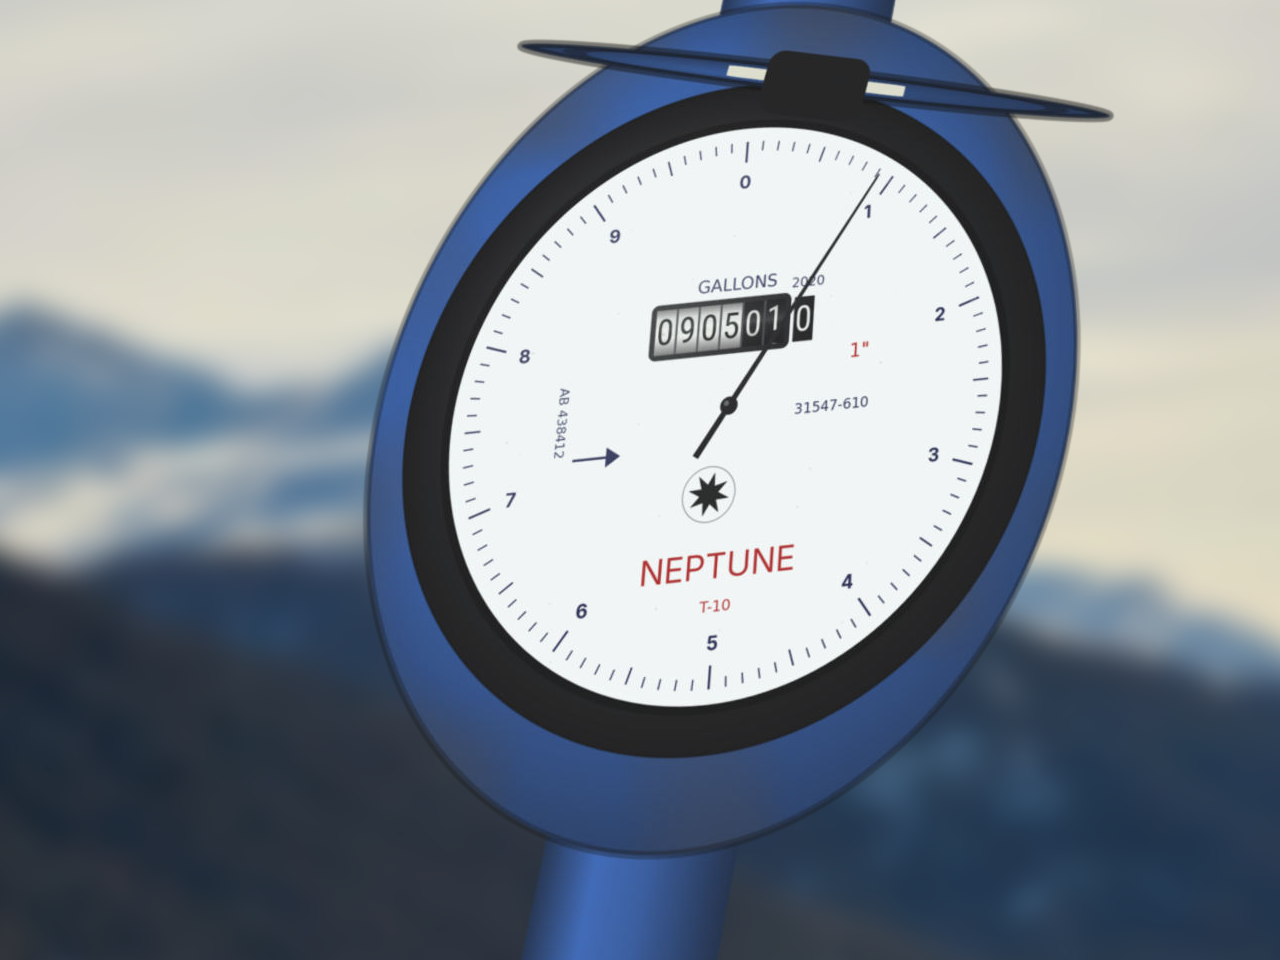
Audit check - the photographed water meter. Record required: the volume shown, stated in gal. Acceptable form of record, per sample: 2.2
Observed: 905010.9
